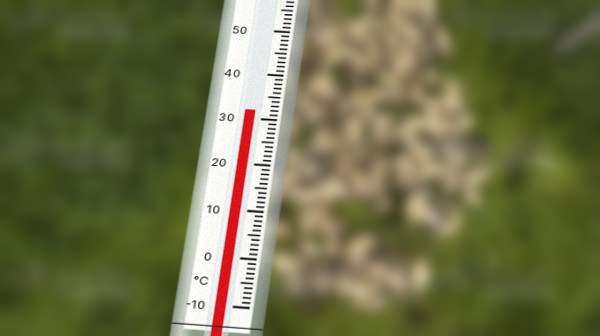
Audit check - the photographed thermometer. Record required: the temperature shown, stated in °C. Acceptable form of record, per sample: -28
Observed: 32
